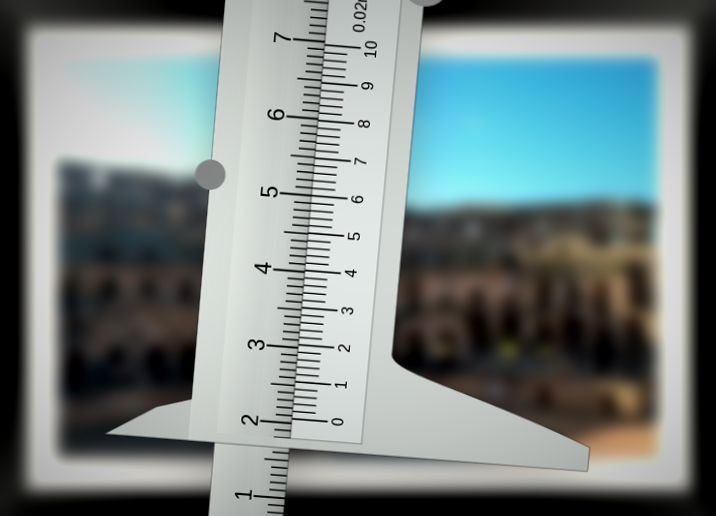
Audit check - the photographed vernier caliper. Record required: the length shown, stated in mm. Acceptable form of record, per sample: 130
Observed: 20.6
